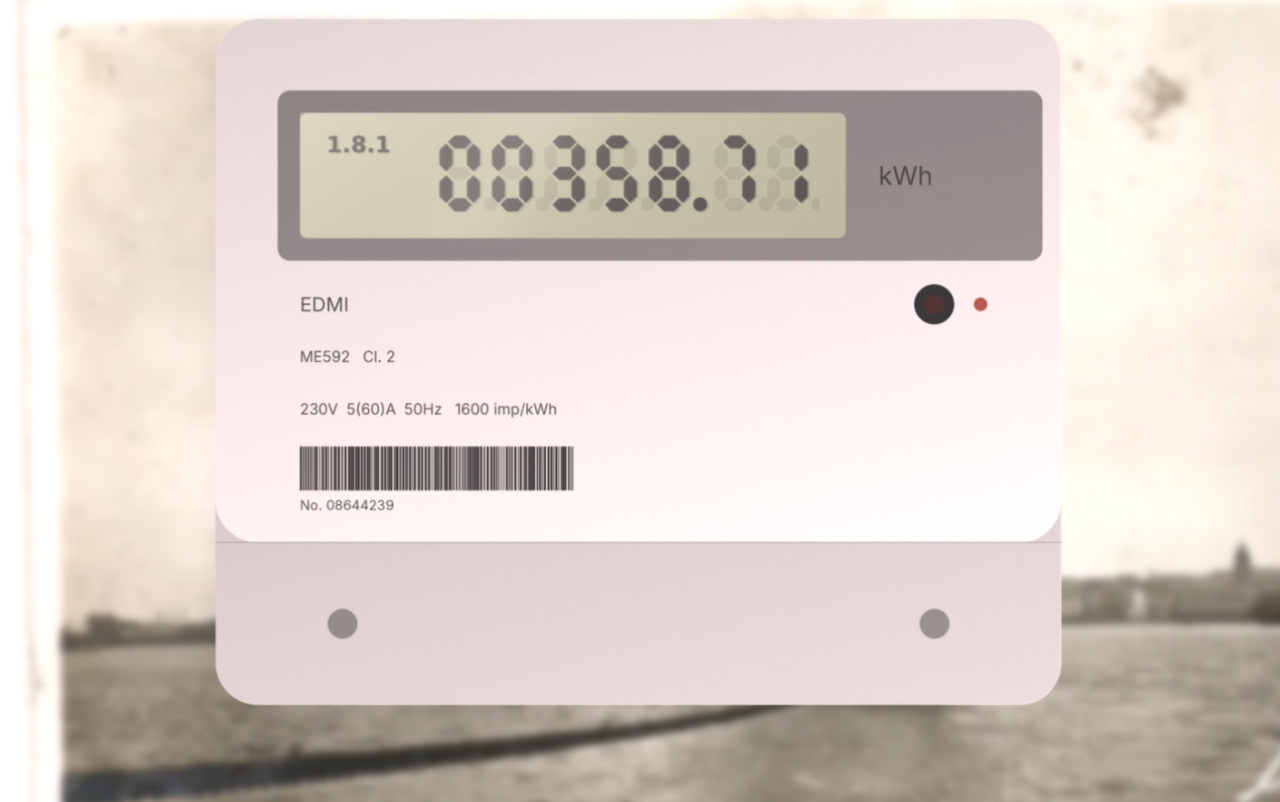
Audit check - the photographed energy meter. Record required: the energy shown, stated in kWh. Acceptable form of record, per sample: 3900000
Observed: 358.71
